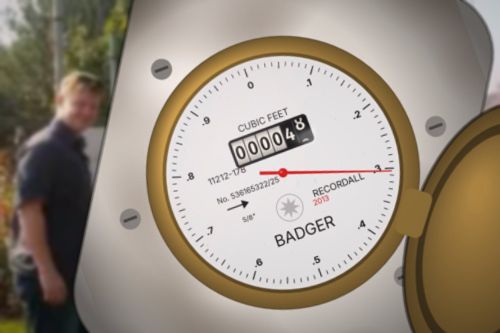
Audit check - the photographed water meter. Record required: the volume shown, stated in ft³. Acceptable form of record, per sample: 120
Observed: 48.30
